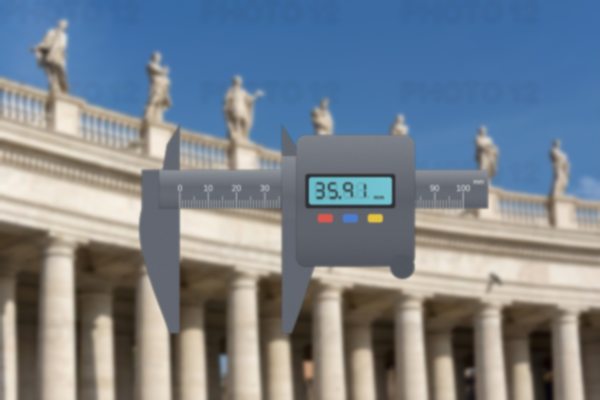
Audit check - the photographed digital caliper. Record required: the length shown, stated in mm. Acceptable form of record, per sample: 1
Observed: 35.91
